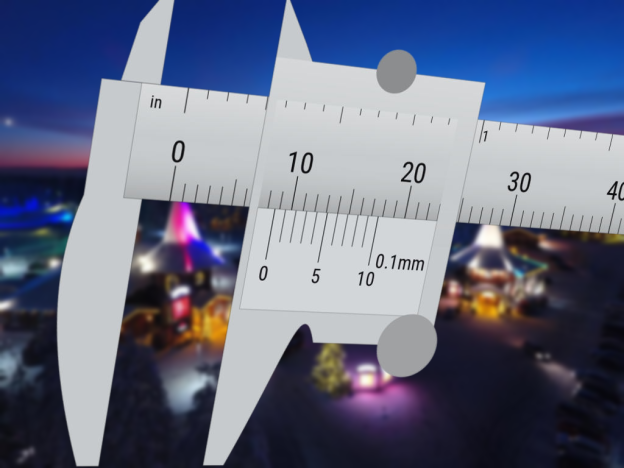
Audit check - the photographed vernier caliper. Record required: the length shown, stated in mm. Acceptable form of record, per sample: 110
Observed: 8.6
